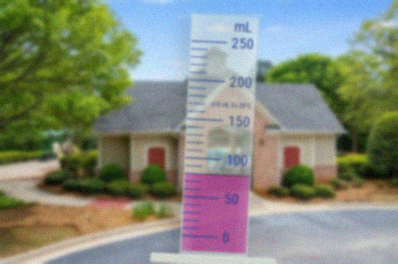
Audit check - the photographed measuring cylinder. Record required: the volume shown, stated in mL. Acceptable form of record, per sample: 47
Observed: 80
